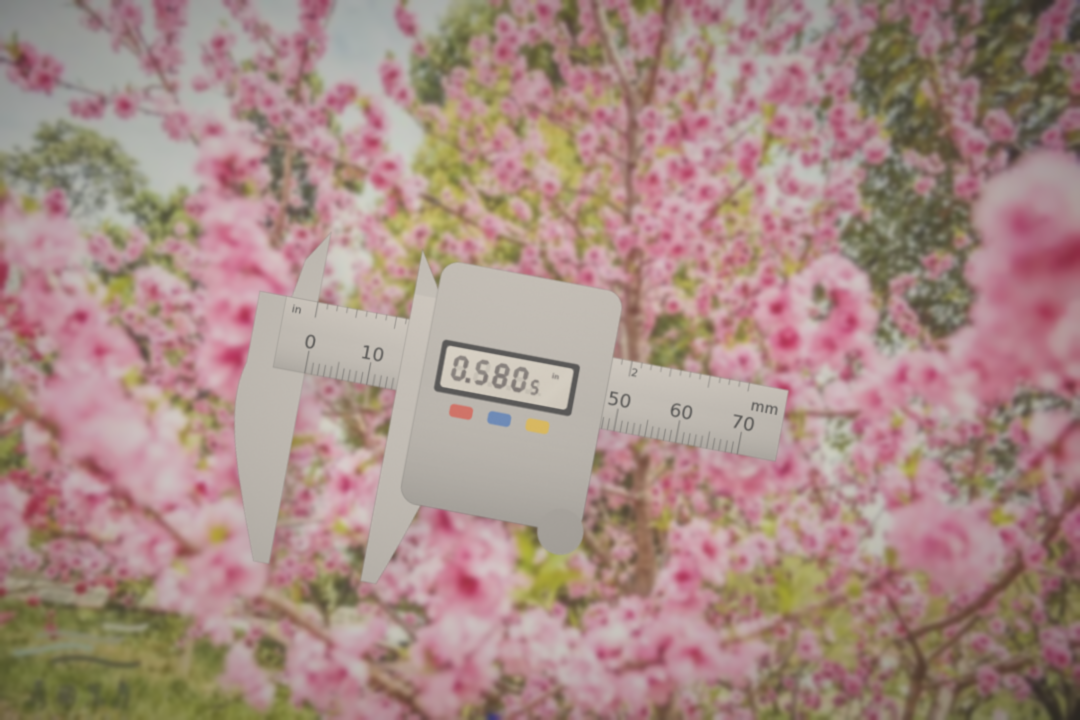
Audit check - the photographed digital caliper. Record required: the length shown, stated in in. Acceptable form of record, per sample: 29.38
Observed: 0.5805
